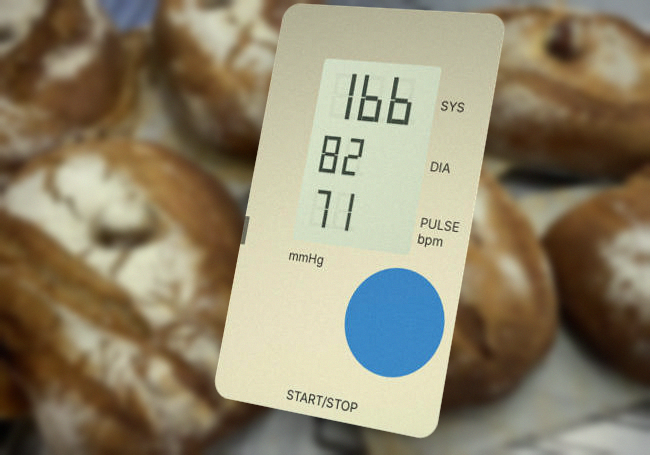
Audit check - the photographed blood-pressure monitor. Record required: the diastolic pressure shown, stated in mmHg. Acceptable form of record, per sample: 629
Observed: 82
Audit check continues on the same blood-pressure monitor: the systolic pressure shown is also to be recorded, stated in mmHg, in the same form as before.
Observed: 166
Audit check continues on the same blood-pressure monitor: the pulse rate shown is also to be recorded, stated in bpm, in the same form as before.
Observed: 71
